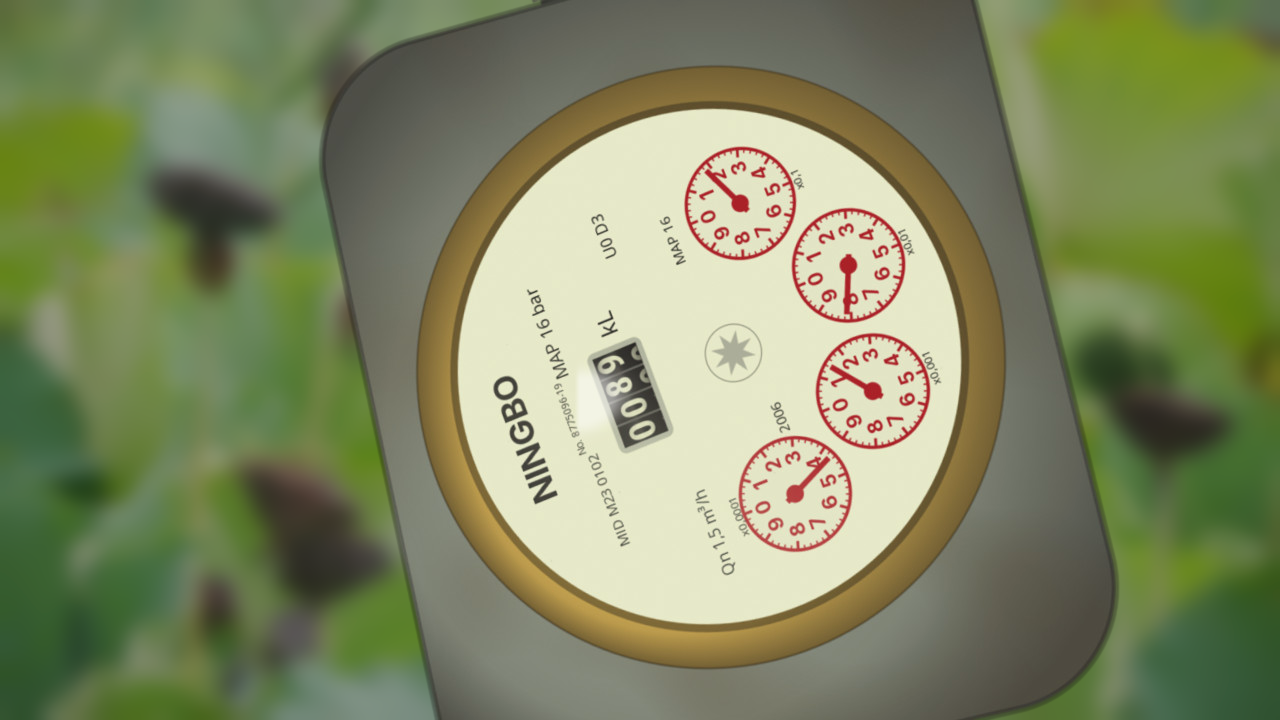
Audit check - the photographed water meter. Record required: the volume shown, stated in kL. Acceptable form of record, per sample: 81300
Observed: 89.1814
